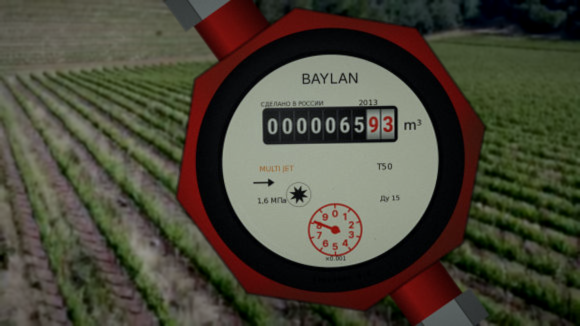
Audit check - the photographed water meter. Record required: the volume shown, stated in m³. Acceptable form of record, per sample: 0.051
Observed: 65.938
